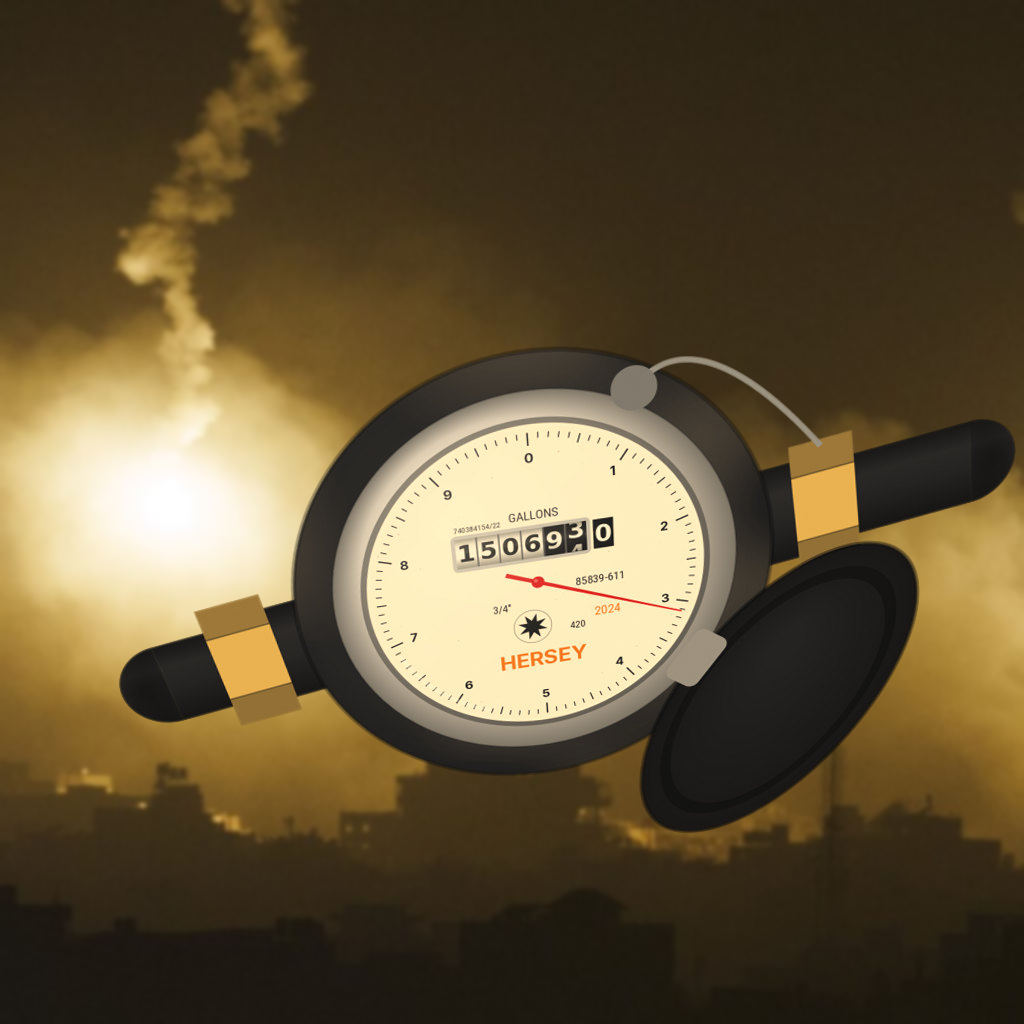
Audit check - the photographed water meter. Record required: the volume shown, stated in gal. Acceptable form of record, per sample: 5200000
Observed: 1506933.1
